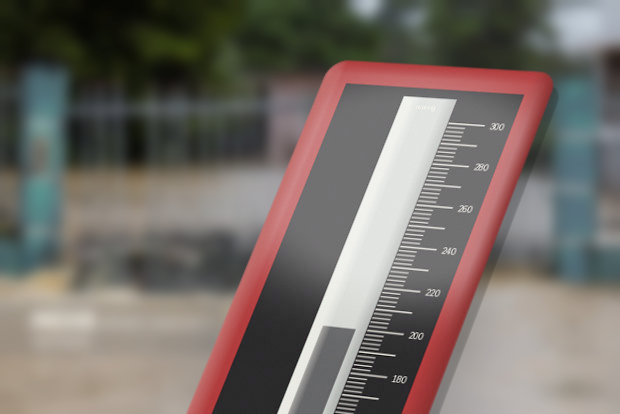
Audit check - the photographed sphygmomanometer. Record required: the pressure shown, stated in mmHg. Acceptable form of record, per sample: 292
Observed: 200
